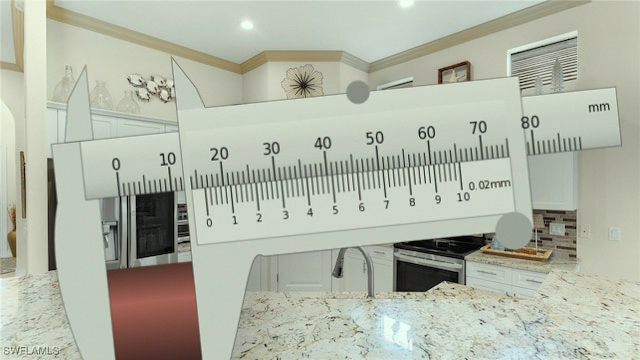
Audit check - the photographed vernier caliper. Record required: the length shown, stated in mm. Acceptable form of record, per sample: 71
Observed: 16.5
